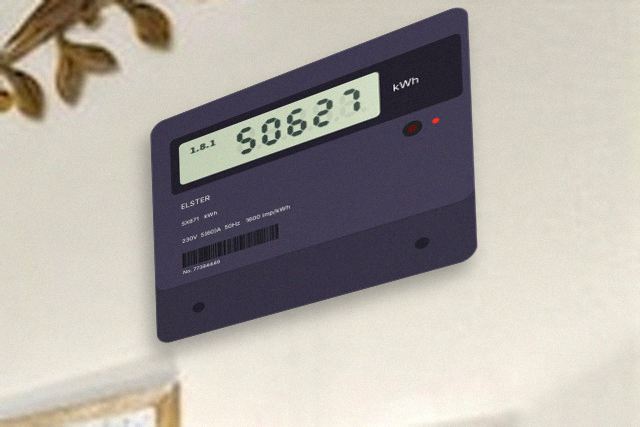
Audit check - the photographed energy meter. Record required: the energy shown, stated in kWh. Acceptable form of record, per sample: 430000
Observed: 50627
